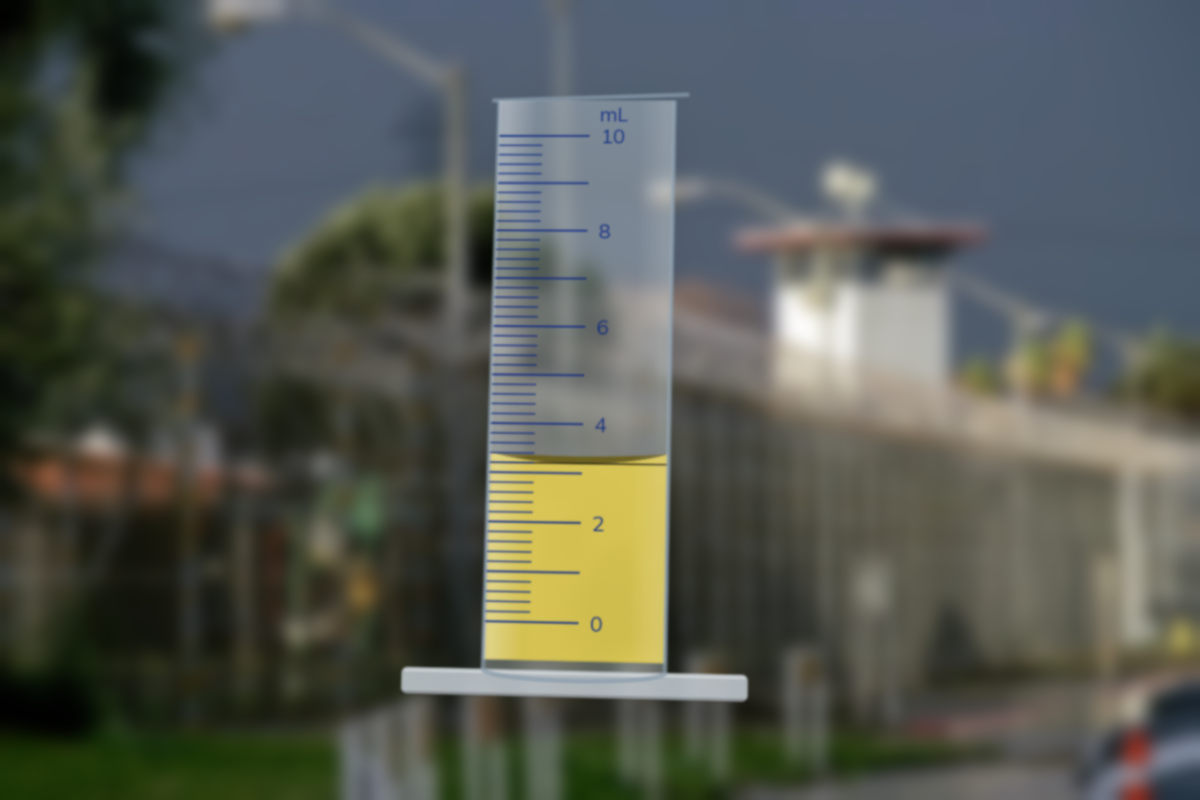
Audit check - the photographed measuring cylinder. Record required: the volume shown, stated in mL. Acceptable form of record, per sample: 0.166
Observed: 3.2
